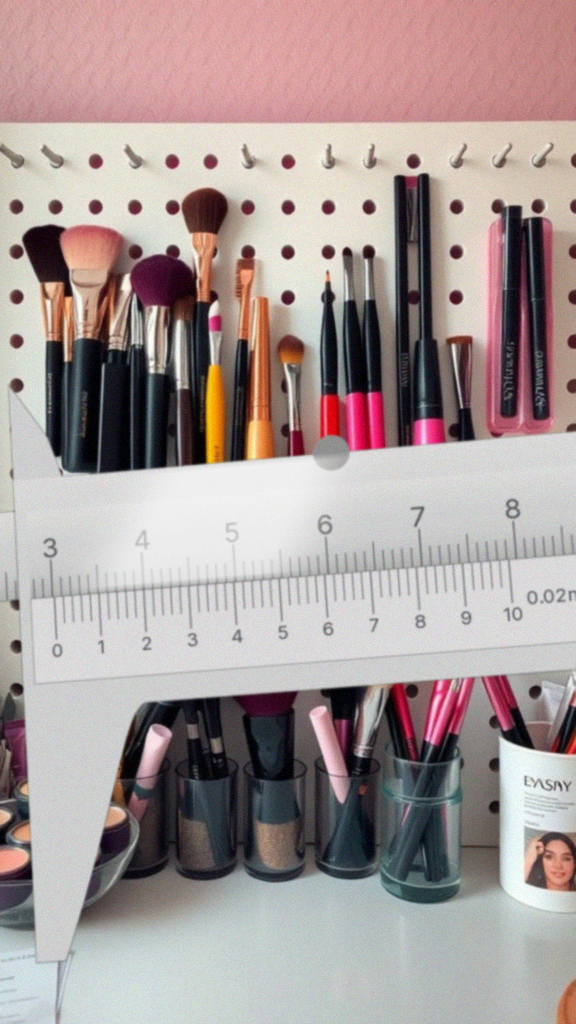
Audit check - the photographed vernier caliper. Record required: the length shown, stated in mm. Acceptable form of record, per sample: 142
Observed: 30.2
